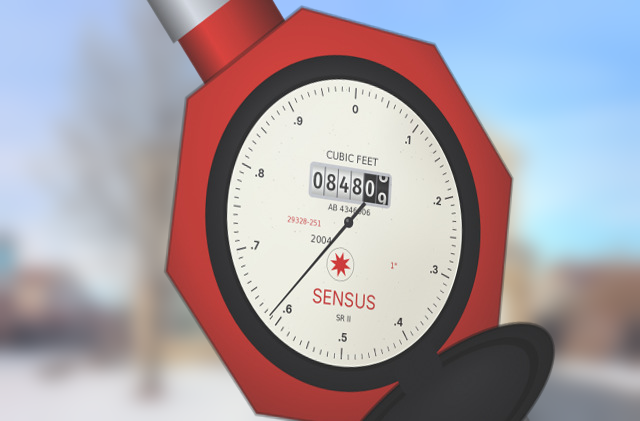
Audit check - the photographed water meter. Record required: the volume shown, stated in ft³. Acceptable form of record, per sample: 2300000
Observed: 84808.61
